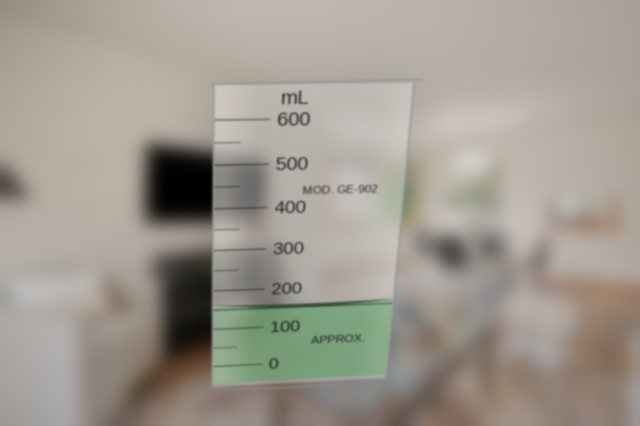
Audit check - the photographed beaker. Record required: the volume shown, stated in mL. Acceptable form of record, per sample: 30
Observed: 150
